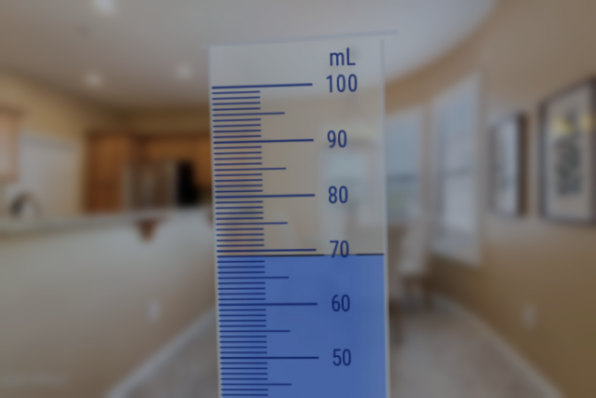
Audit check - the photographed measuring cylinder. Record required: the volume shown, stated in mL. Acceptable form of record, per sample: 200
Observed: 69
